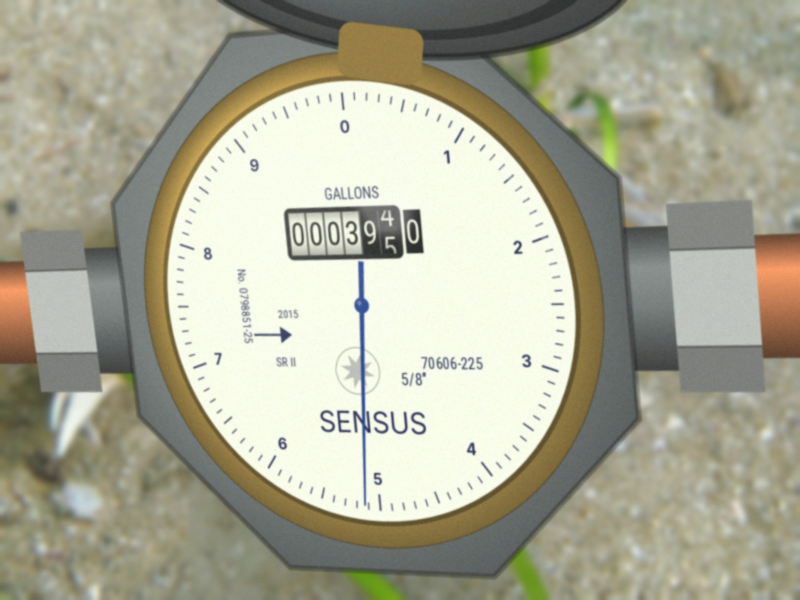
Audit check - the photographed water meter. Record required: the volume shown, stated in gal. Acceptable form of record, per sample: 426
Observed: 3945.1
